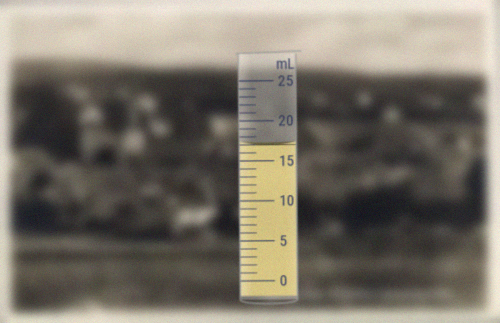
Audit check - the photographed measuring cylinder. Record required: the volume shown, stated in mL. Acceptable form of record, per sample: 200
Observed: 17
